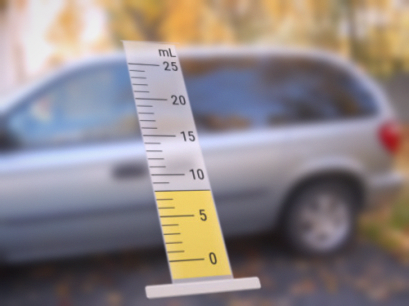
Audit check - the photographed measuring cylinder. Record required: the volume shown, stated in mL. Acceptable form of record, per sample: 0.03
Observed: 8
